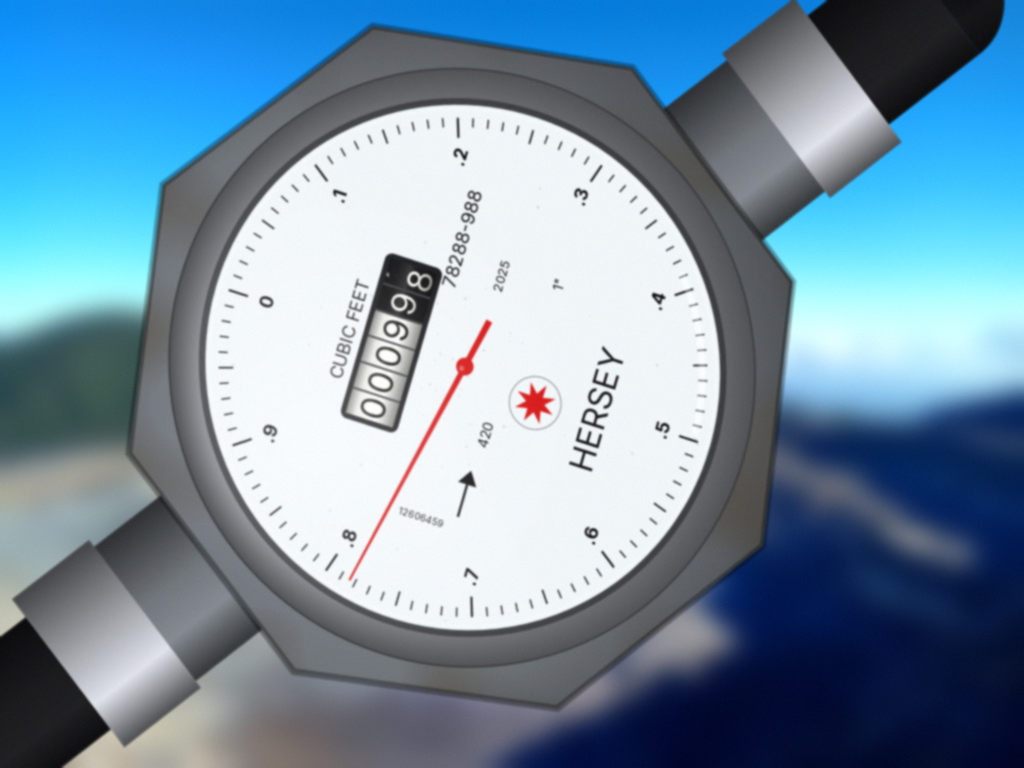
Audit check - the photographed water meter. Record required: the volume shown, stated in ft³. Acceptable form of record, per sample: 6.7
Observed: 997.78
